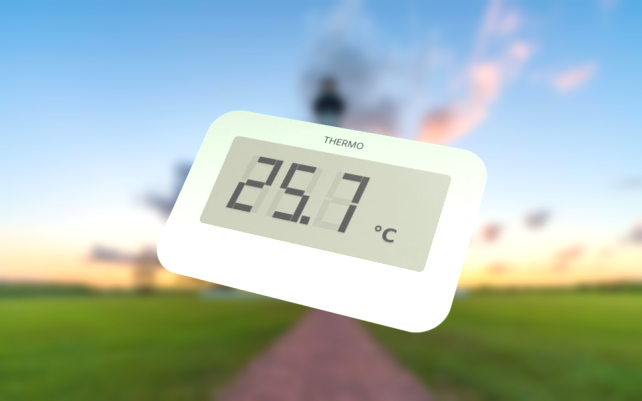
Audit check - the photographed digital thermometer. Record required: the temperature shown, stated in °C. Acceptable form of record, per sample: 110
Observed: 25.7
